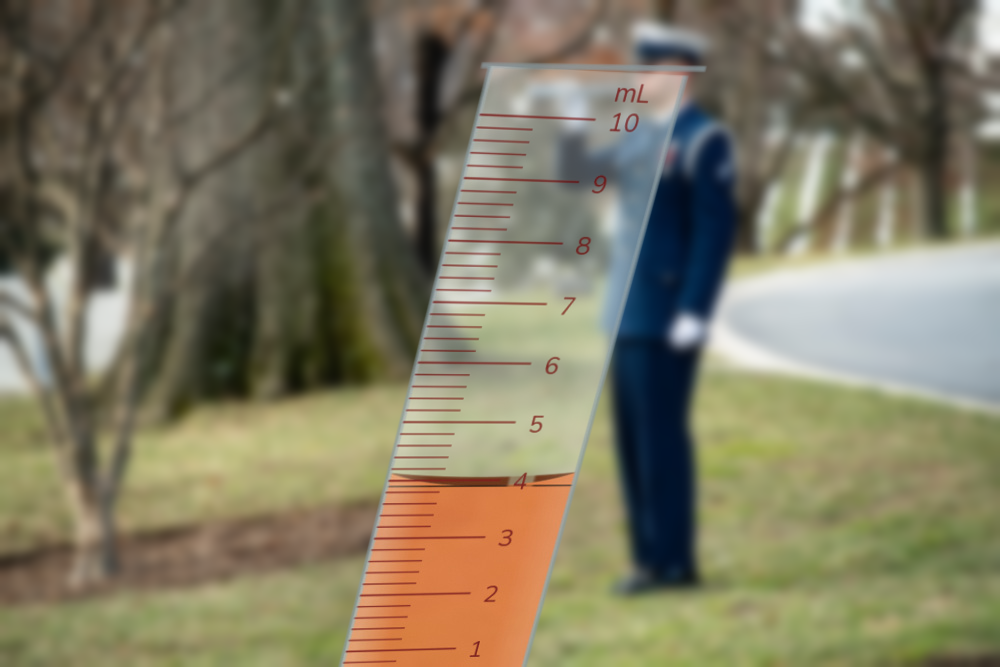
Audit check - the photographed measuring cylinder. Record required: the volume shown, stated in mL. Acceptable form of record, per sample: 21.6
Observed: 3.9
